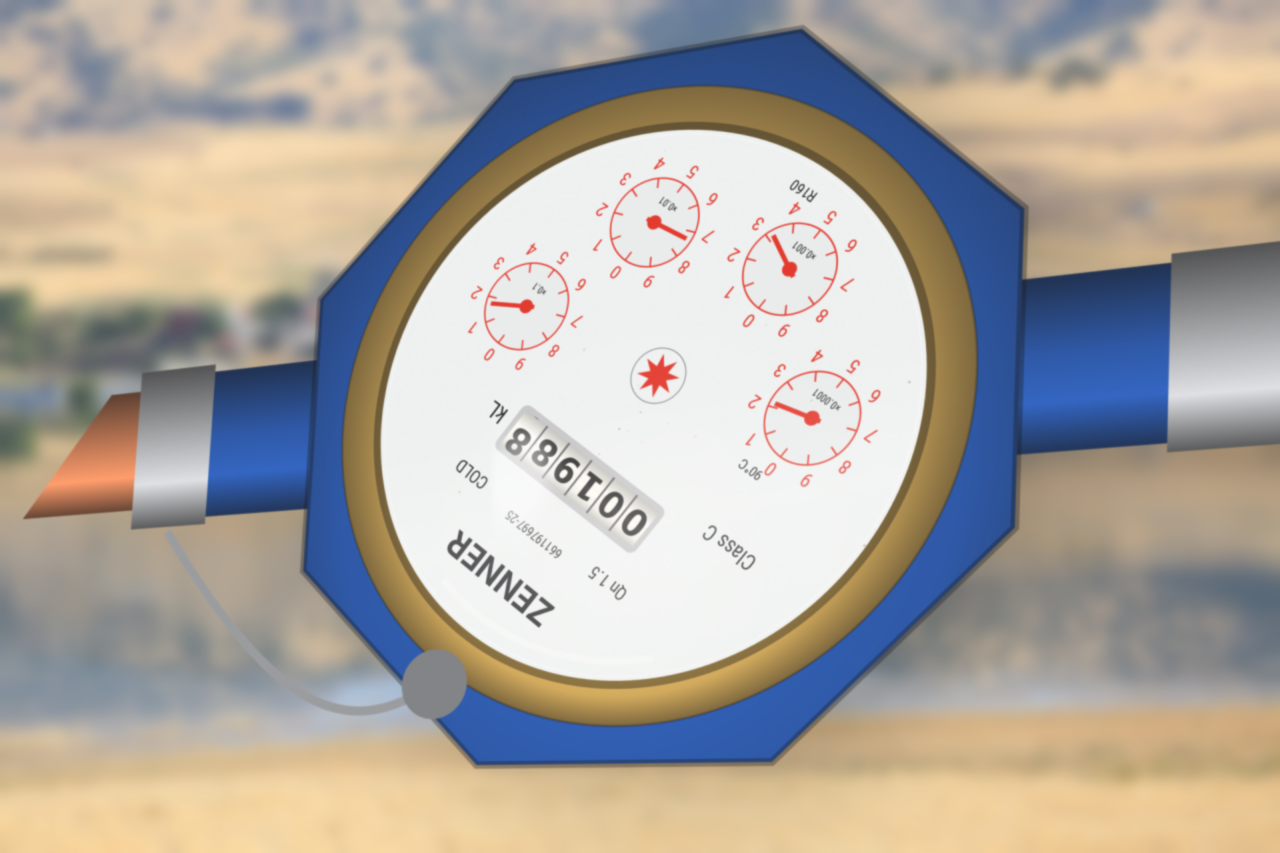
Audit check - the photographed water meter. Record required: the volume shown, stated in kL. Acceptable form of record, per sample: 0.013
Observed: 1988.1732
